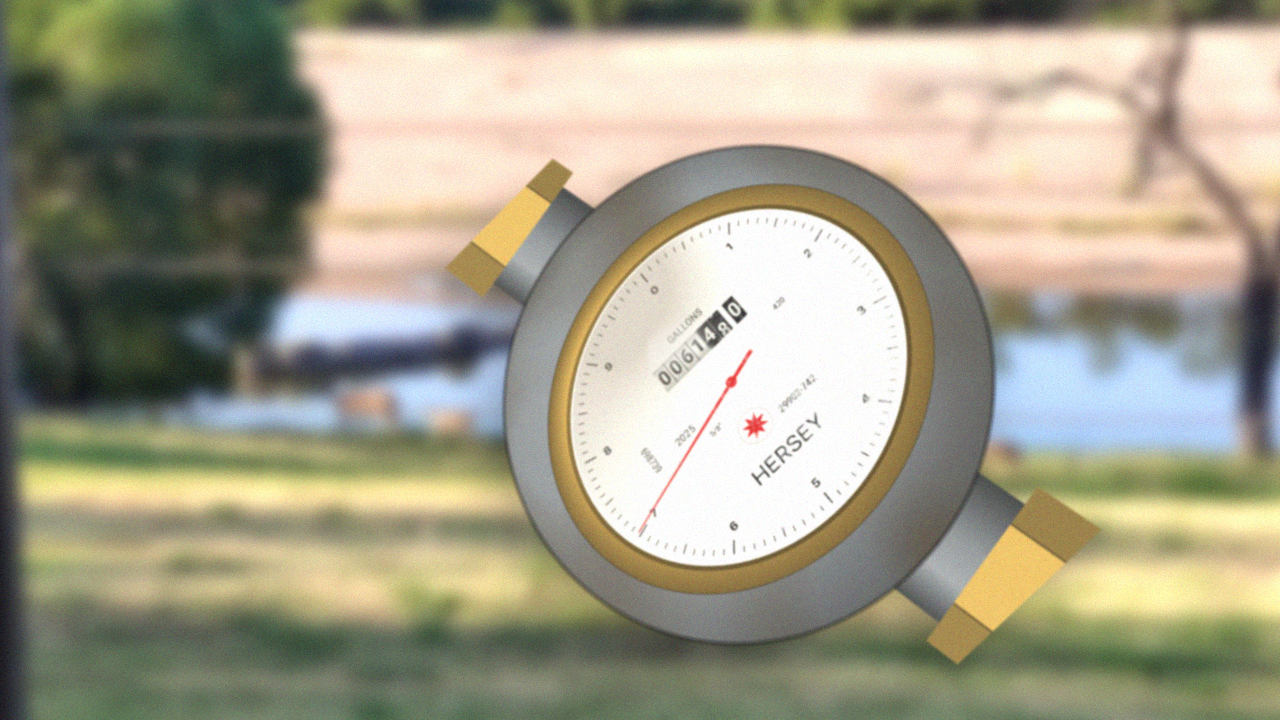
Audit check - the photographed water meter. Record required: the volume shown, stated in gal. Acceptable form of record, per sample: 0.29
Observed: 61477.0
